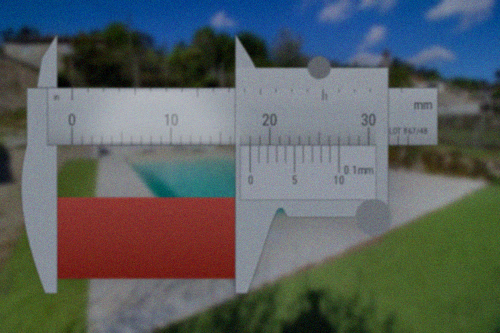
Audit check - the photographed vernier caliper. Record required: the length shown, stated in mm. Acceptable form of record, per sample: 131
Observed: 18.0
